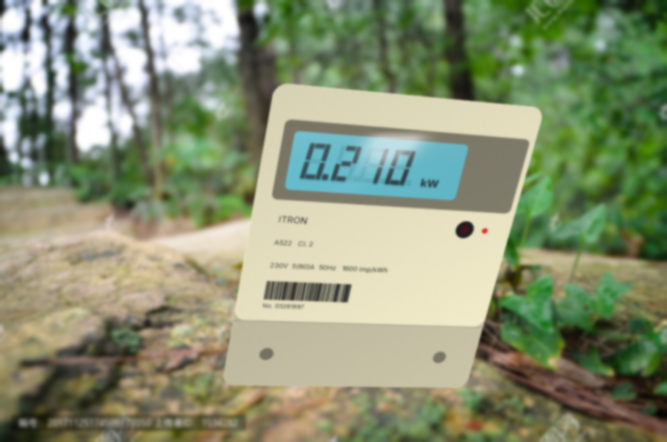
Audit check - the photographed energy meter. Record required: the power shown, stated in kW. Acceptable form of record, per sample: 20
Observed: 0.210
